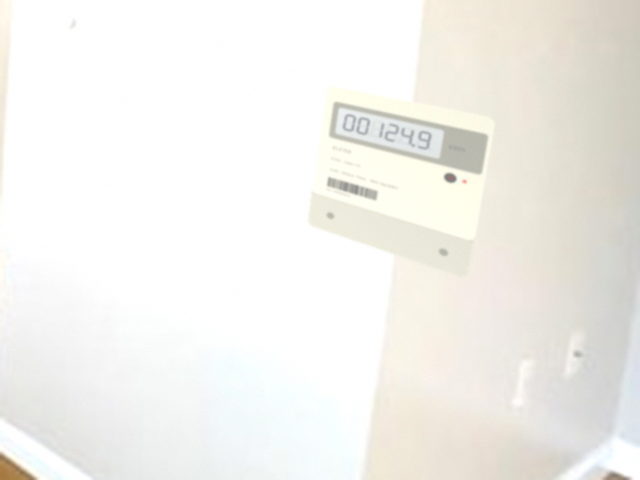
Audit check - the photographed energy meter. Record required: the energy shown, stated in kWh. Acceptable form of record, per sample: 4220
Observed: 124.9
